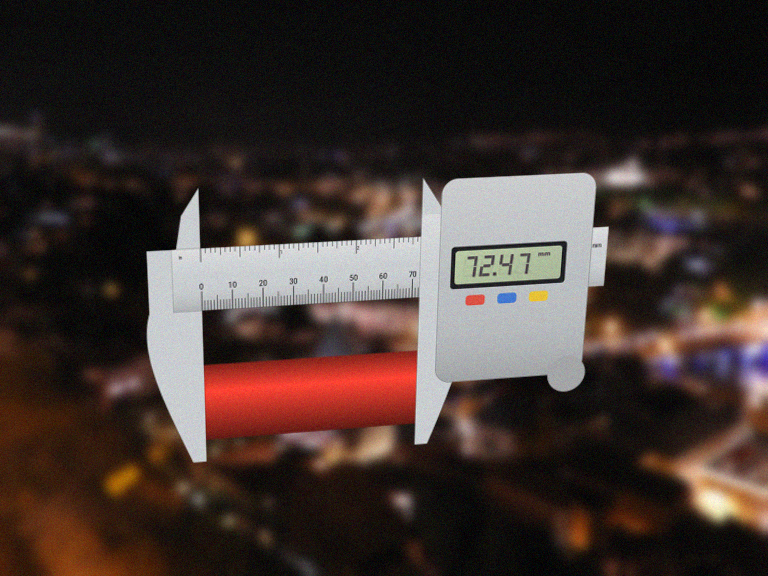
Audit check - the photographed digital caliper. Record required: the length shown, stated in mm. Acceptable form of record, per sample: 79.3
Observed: 72.47
